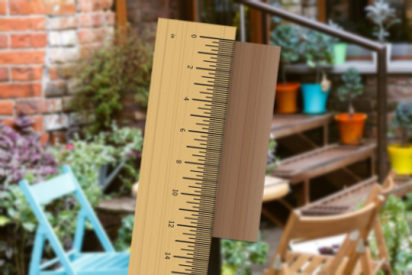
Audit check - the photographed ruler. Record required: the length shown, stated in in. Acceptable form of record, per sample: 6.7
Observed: 12.5
